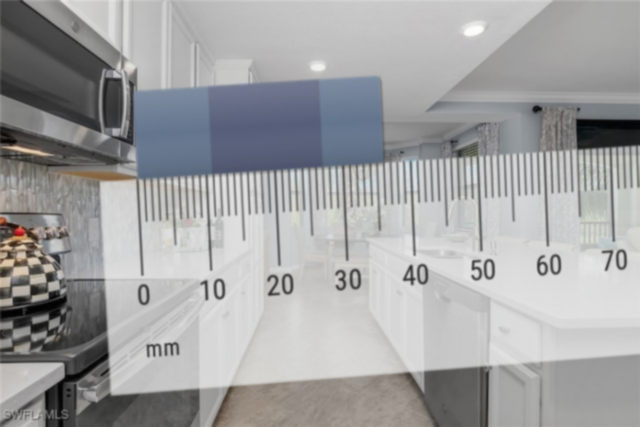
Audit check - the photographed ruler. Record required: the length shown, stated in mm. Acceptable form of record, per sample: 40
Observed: 36
